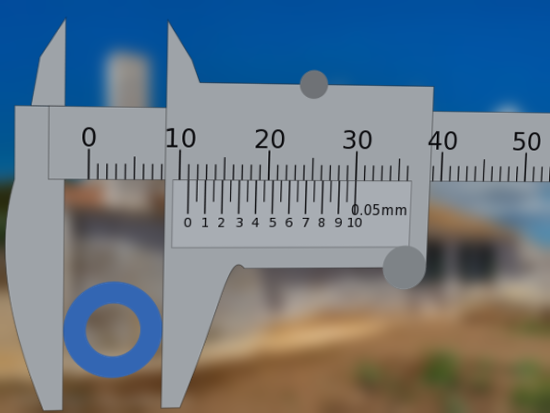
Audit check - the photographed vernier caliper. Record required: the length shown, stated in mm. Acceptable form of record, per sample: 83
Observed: 11.0
